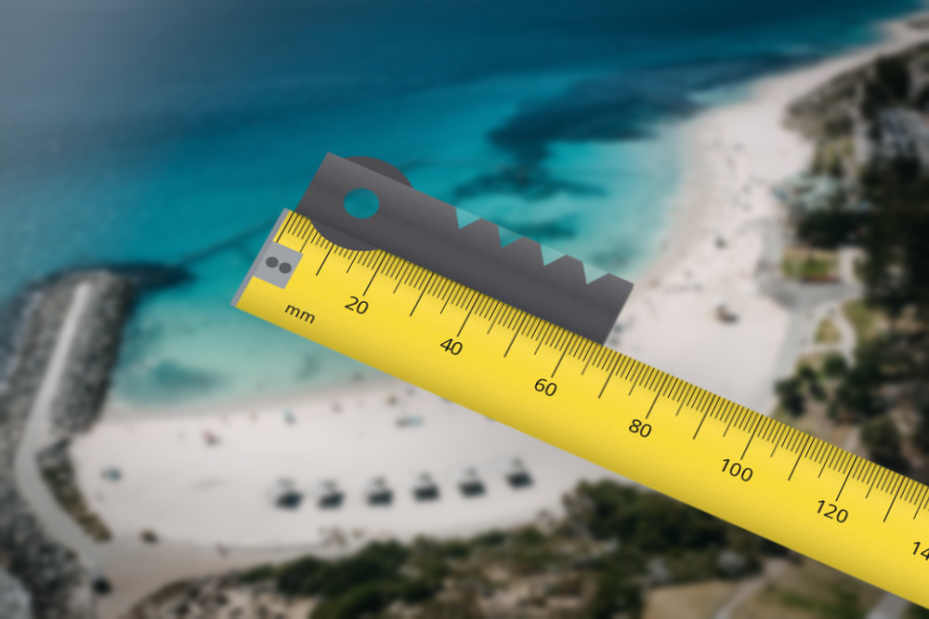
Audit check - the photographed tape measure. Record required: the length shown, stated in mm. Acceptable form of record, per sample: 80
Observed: 66
